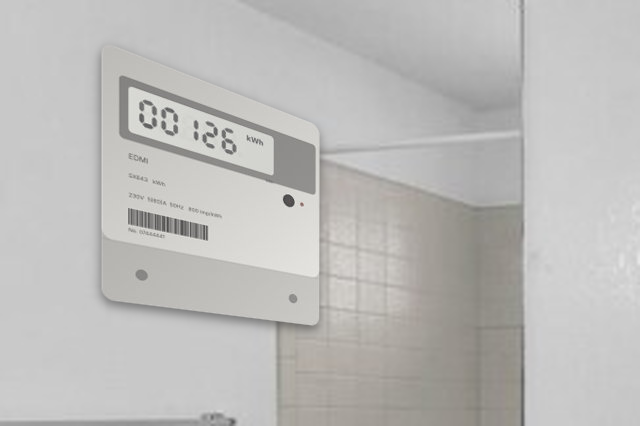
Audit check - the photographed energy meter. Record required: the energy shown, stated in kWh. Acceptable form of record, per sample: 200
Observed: 126
